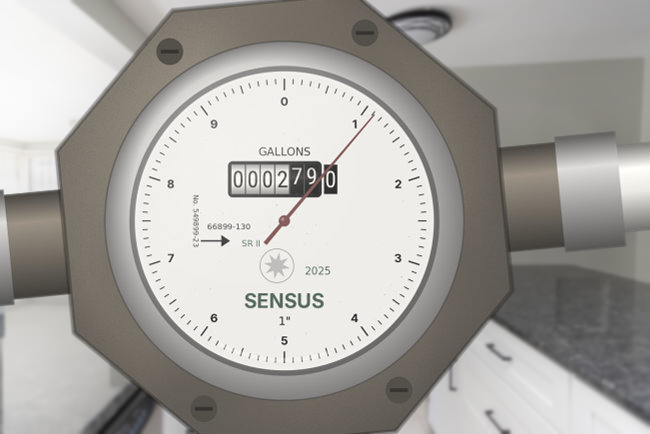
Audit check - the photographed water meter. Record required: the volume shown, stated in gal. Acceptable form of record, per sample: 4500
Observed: 2791.1
